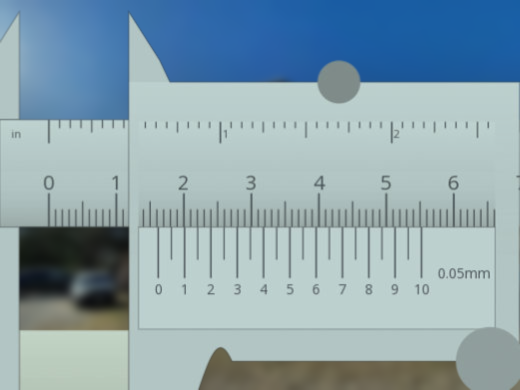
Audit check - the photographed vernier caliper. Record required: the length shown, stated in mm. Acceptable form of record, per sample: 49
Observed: 16.2
